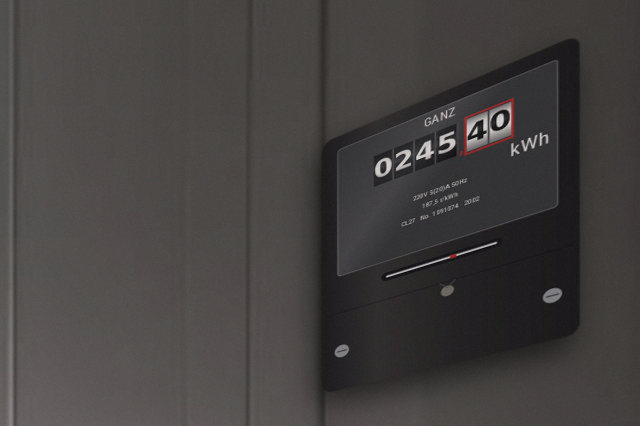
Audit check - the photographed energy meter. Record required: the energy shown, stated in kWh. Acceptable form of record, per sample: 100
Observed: 245.40
